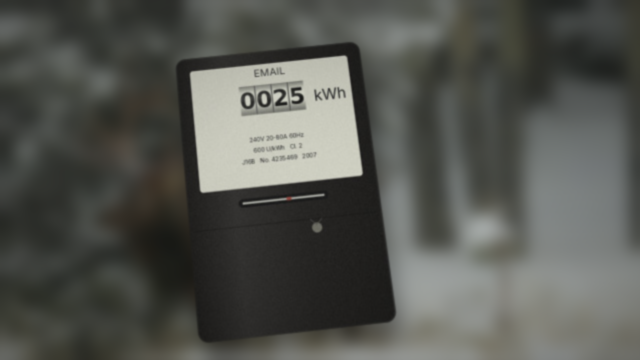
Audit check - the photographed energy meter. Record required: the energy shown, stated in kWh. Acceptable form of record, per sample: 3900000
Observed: 25
